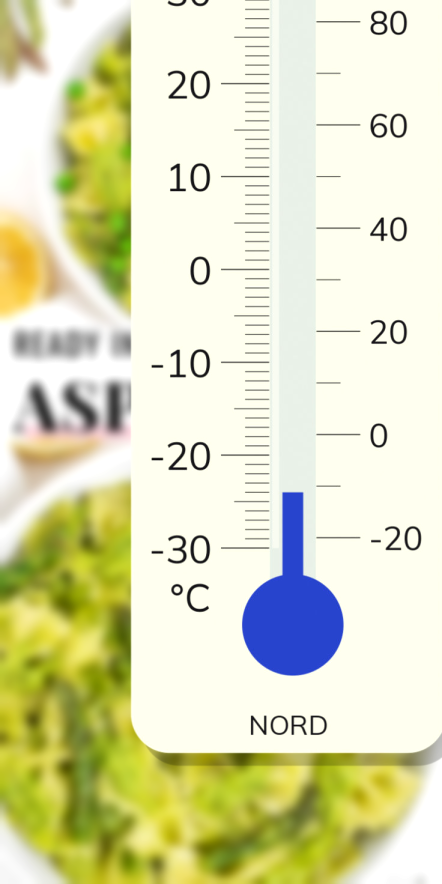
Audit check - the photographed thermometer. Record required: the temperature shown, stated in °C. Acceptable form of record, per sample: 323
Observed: -24
